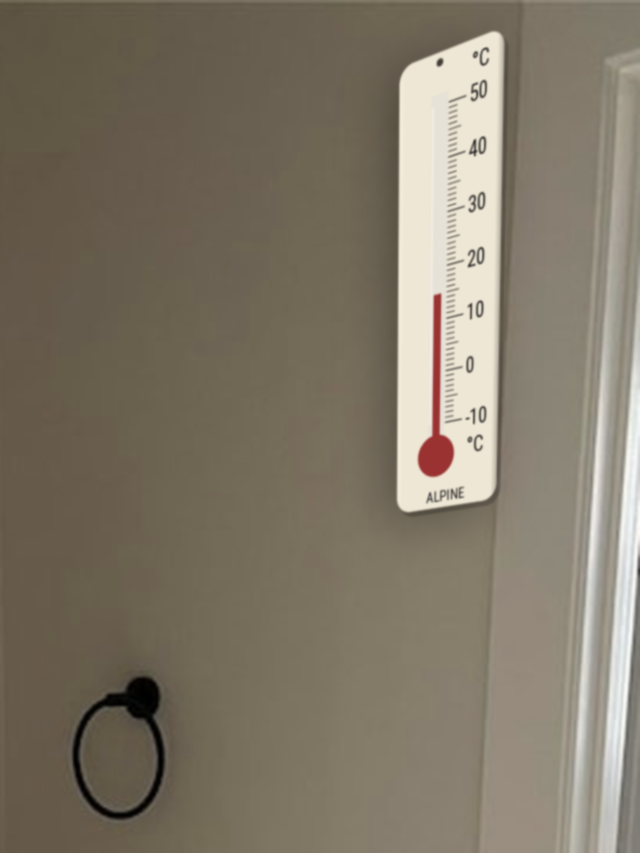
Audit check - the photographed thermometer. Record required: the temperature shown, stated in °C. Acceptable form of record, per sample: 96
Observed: 15
